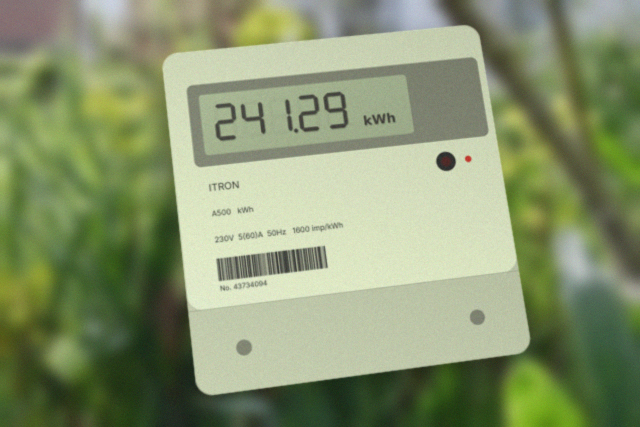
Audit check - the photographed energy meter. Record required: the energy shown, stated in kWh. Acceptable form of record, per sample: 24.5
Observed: 241.29
